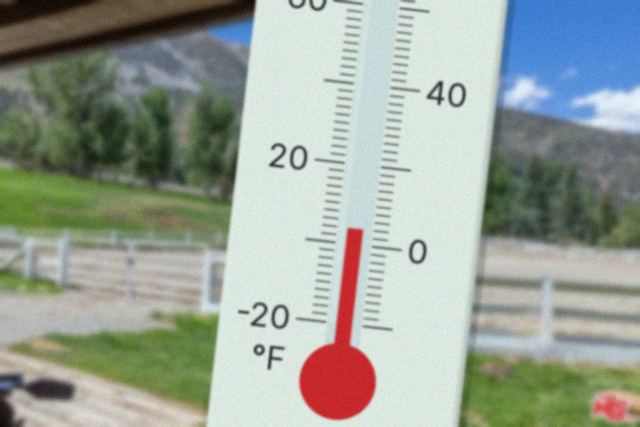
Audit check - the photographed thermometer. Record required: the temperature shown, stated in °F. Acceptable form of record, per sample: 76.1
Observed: 4
